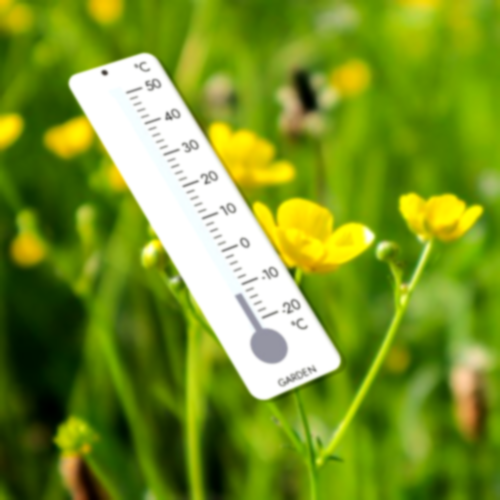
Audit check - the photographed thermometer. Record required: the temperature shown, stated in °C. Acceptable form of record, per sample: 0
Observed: -12
